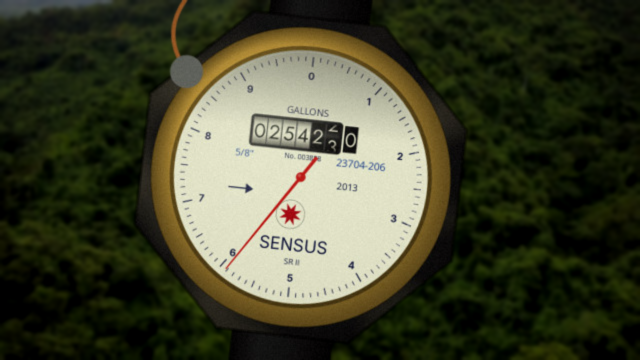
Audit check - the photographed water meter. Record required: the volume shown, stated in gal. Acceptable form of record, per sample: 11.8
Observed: 254225.9
